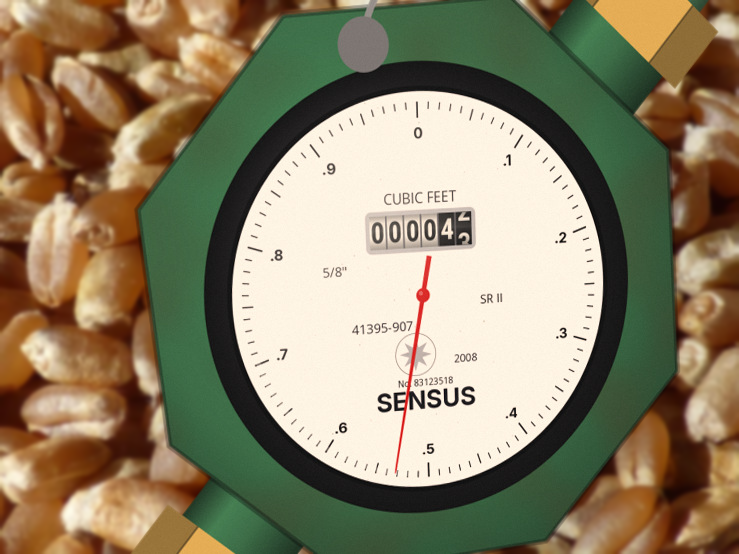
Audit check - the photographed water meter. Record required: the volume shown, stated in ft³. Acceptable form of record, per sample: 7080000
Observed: 42.53
